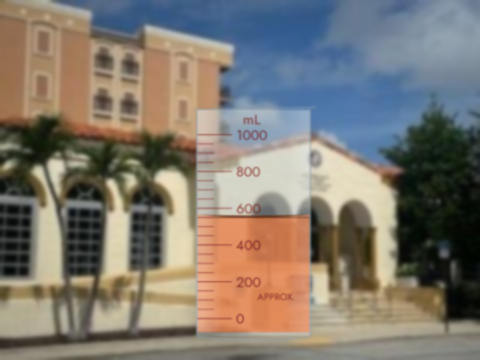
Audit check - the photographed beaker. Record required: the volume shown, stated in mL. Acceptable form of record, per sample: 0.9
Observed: 550
